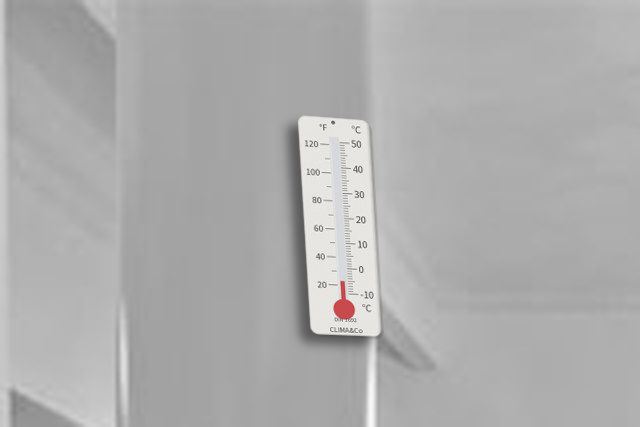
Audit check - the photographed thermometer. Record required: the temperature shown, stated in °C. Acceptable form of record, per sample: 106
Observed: -5
